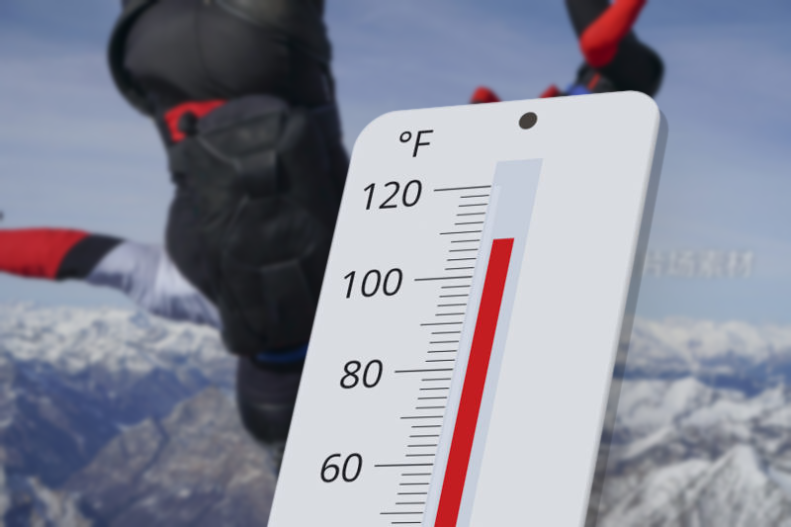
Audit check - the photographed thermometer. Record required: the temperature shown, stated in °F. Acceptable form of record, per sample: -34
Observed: 108
